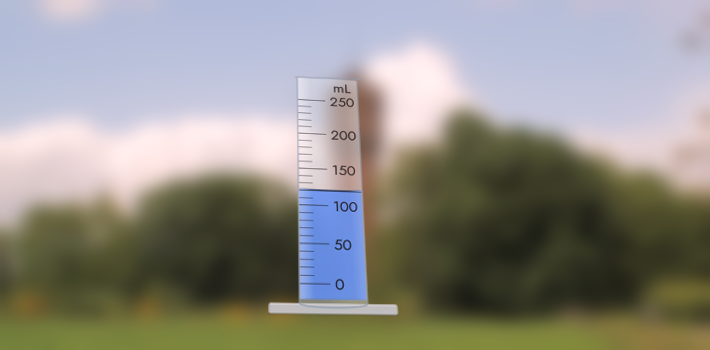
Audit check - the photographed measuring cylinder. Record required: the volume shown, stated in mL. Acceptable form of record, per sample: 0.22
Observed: 120
